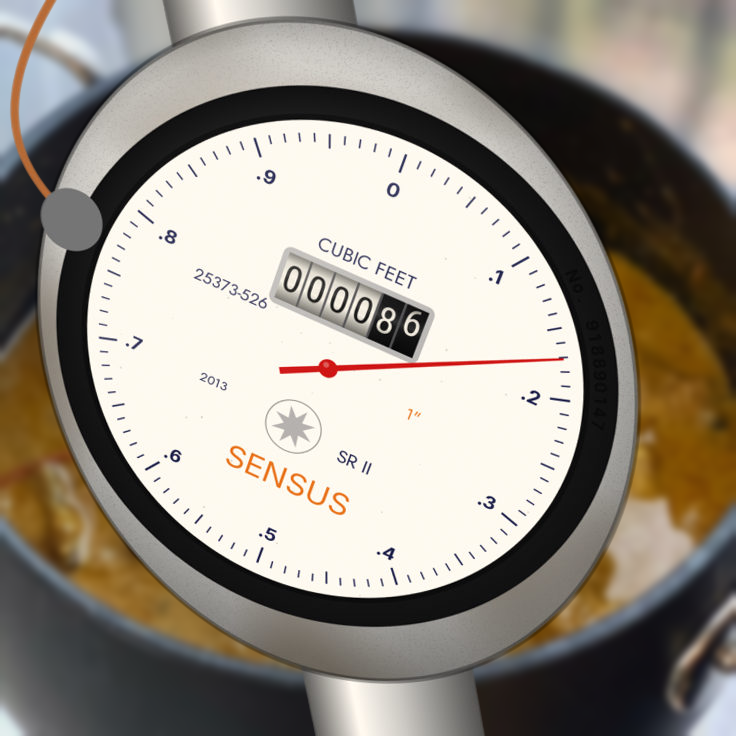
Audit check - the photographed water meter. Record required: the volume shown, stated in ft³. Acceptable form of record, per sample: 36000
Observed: 86.17
